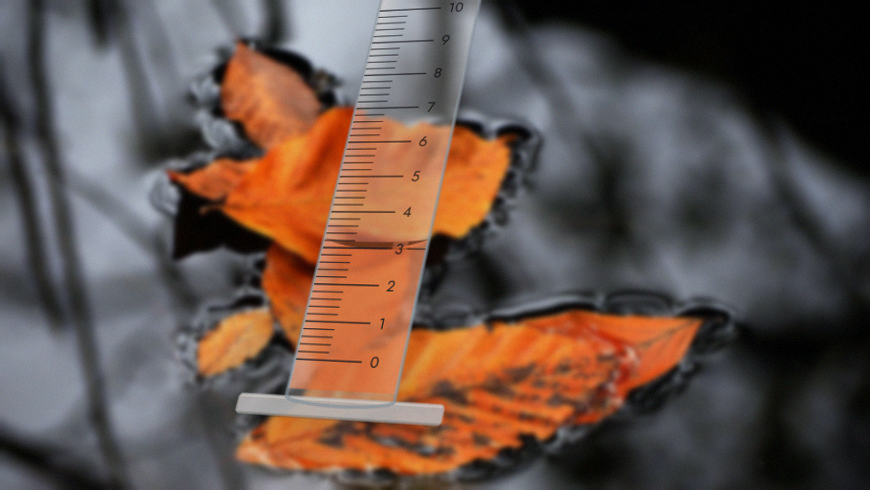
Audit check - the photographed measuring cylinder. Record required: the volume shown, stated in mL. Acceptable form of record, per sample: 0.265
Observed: 3
